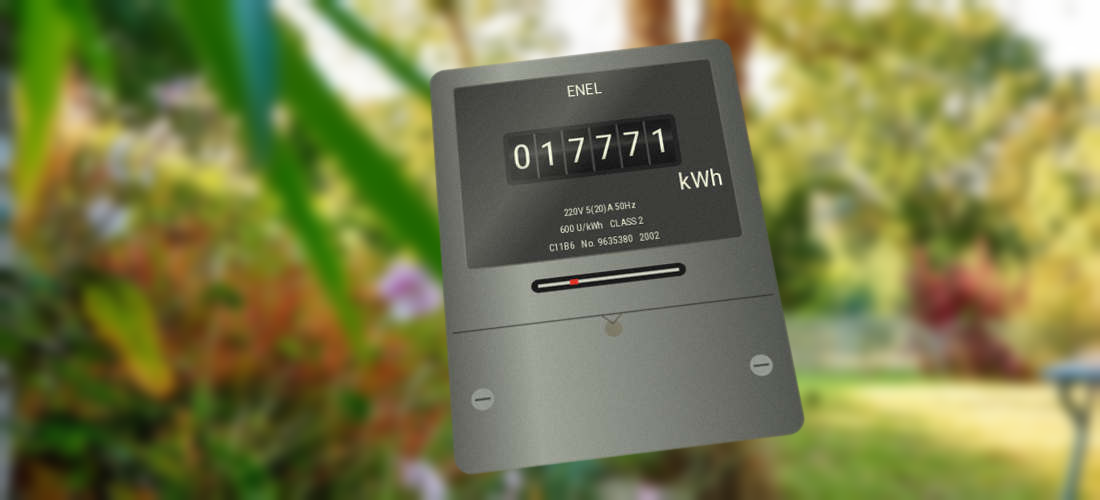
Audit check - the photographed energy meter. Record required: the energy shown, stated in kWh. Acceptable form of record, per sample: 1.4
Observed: 17771
